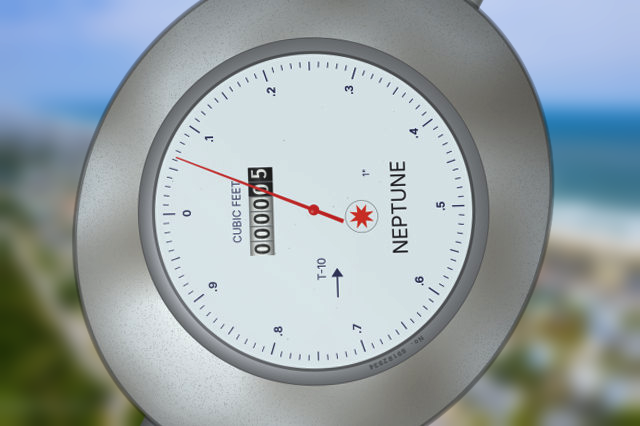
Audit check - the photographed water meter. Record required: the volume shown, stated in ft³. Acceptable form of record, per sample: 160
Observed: 5.06
